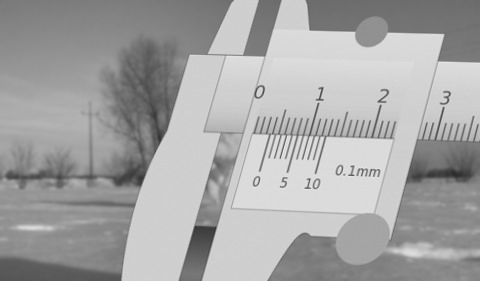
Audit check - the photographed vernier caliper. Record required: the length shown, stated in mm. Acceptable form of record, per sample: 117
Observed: 3.6
